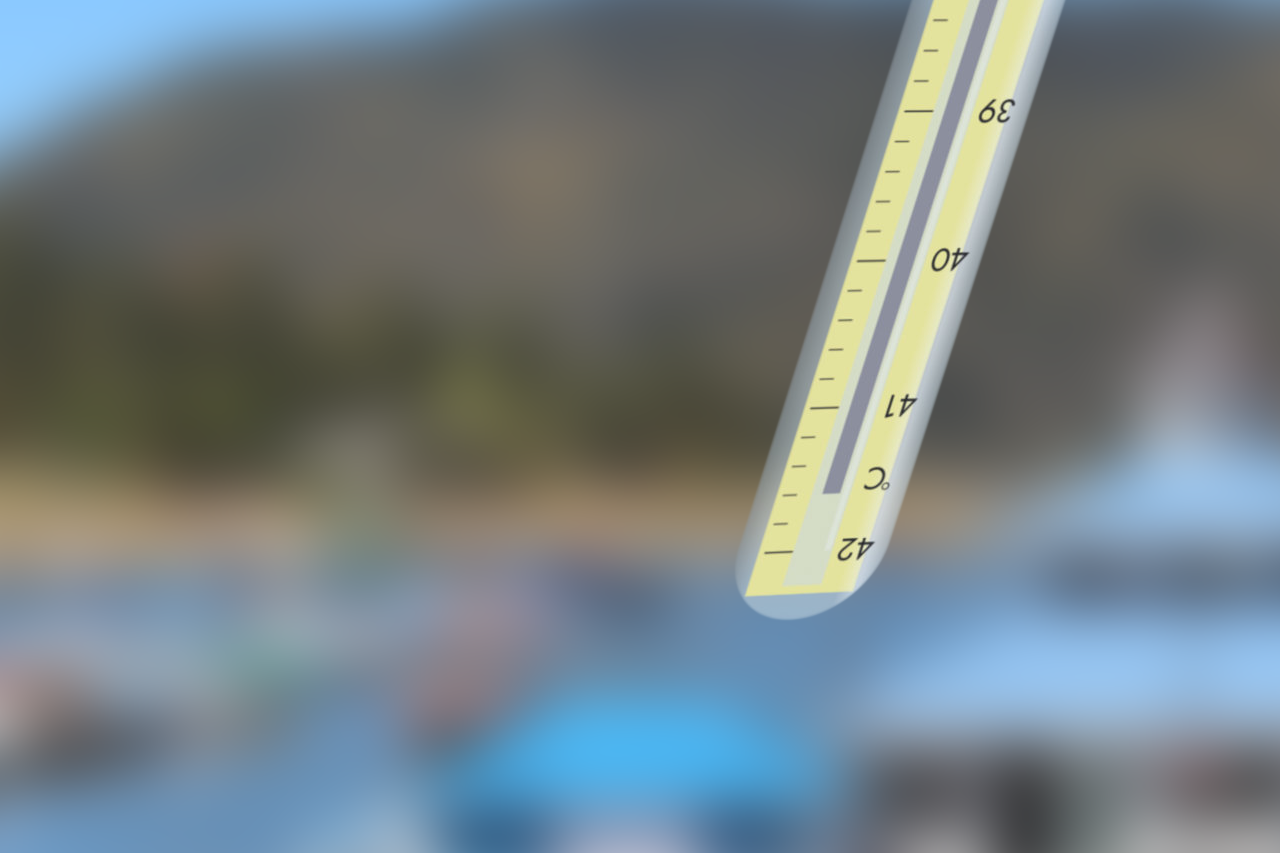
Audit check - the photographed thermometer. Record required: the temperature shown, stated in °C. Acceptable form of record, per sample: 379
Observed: 41.6
